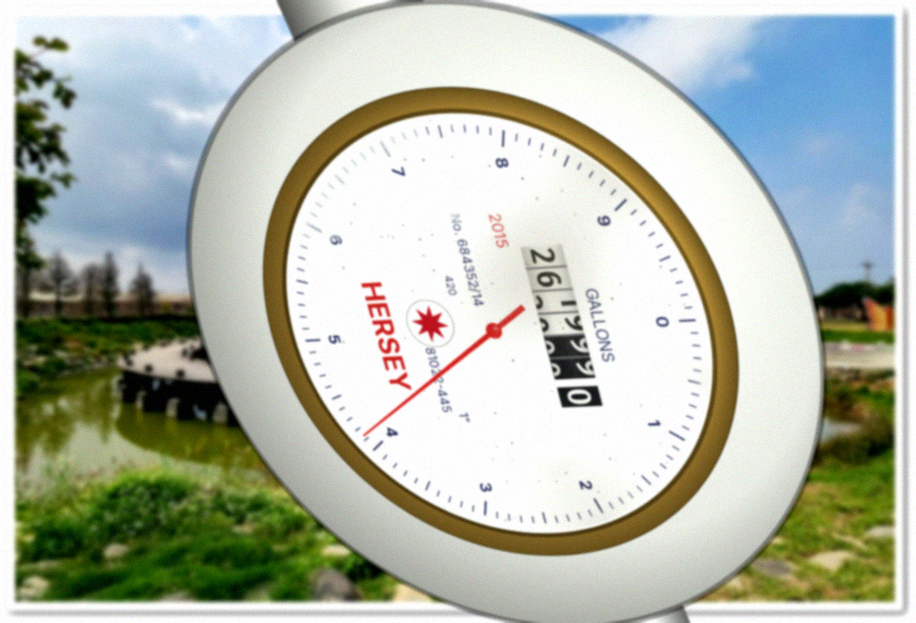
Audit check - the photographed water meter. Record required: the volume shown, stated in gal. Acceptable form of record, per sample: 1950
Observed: 2619994.1
